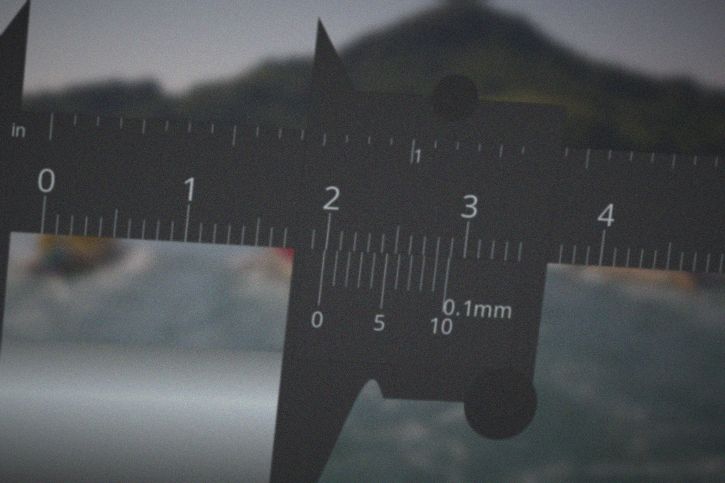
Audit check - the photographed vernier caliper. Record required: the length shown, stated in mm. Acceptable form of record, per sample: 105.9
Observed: 19.9
